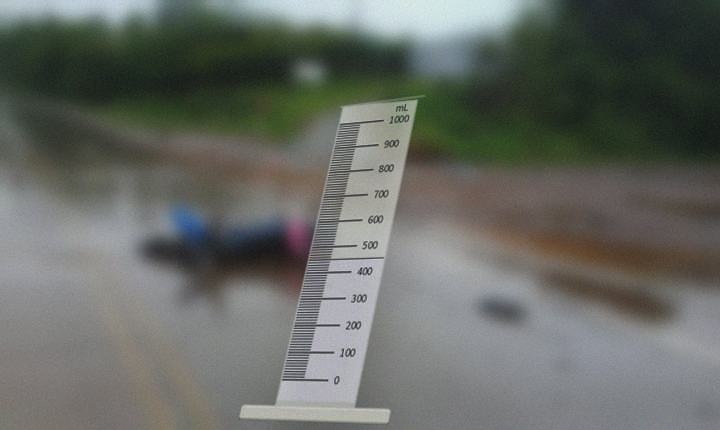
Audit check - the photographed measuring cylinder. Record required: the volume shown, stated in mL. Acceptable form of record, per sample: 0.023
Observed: 450
